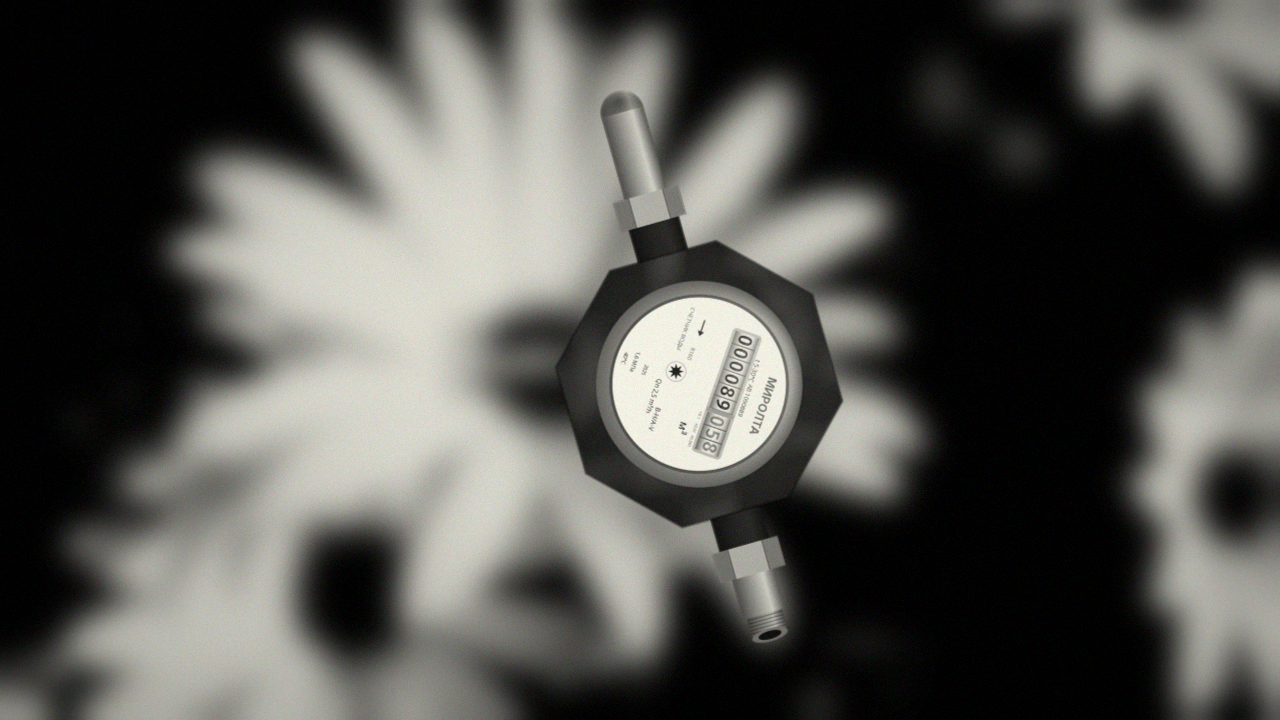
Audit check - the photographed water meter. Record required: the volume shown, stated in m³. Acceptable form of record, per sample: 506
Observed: 89.058
